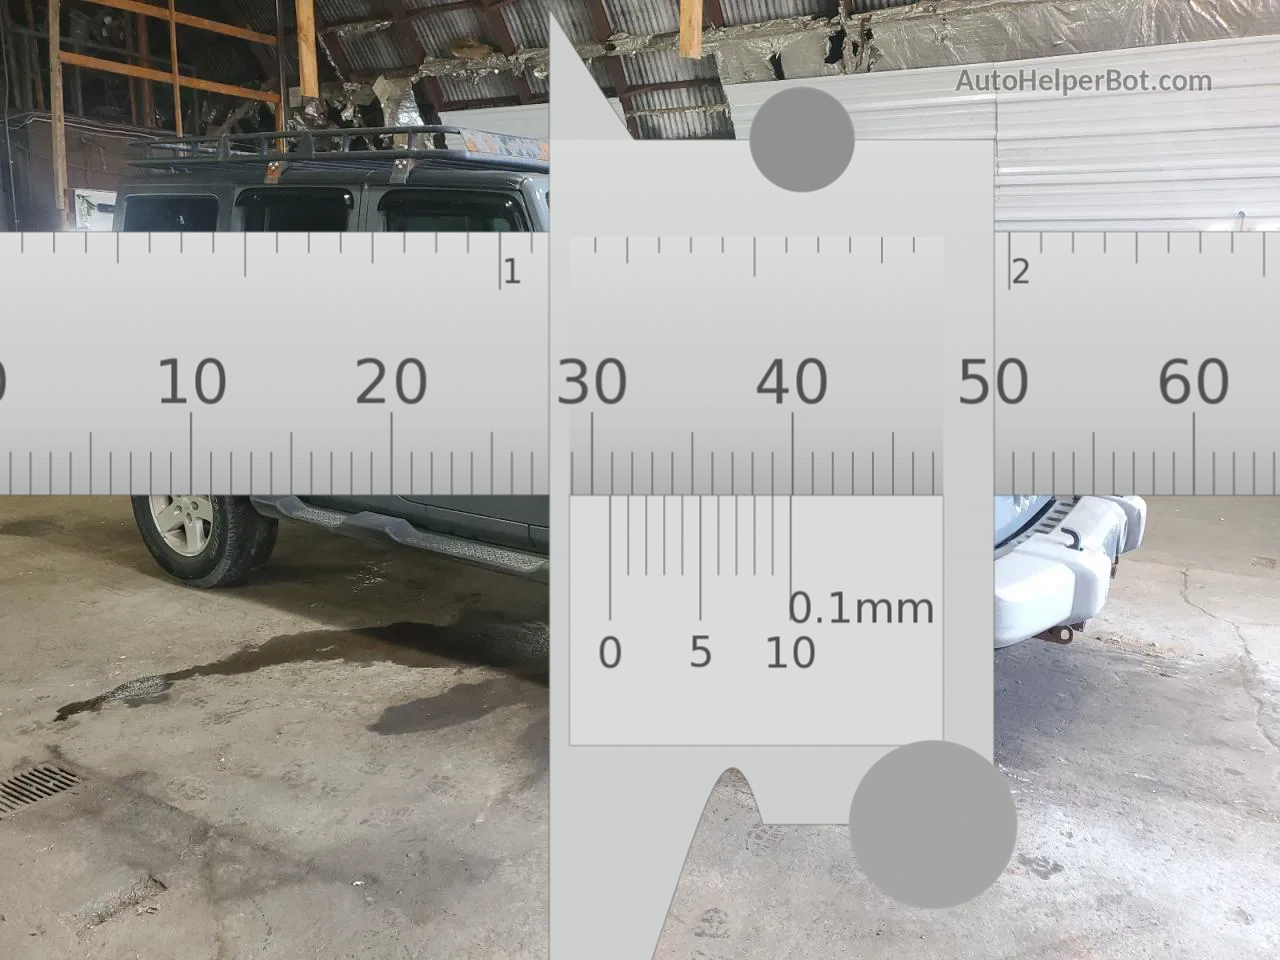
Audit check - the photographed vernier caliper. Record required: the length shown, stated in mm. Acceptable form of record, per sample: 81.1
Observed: 30.9
